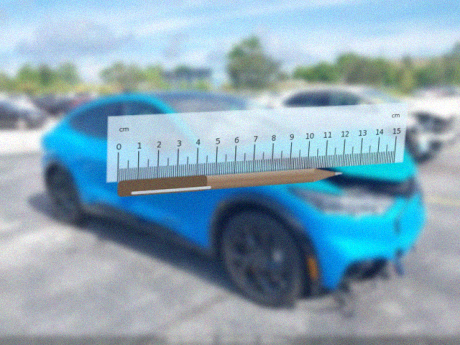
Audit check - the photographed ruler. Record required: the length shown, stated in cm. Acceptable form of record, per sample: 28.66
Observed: 12
